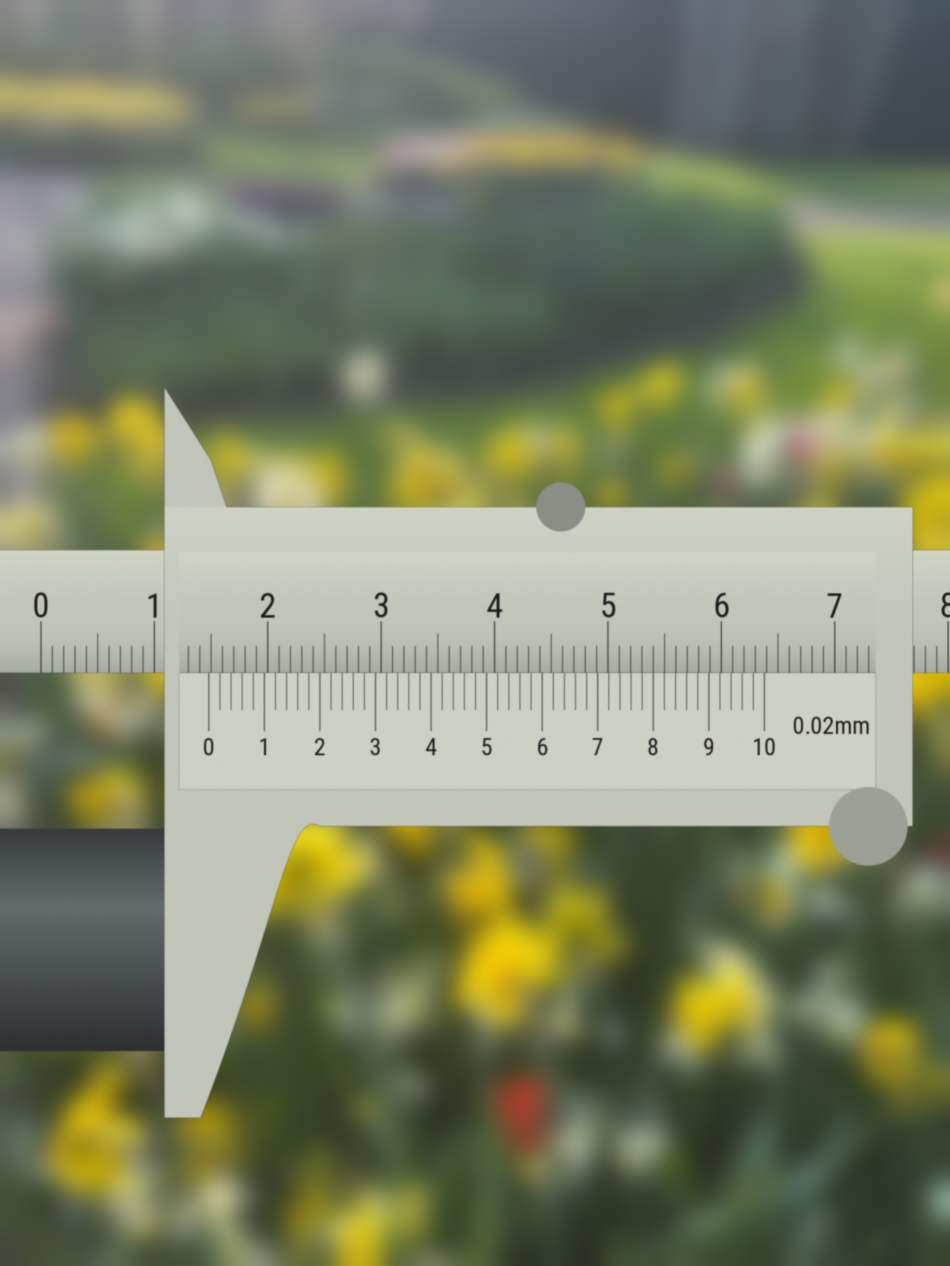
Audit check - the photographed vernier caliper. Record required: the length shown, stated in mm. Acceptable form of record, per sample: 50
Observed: 14.8
